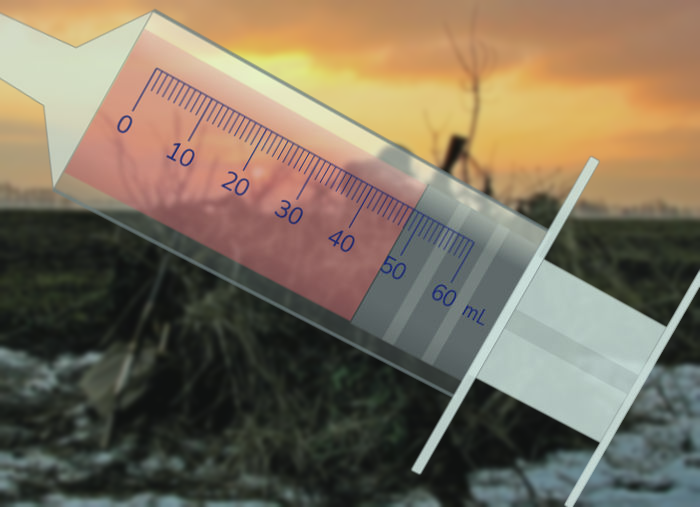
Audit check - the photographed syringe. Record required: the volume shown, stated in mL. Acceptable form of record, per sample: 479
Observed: 48
